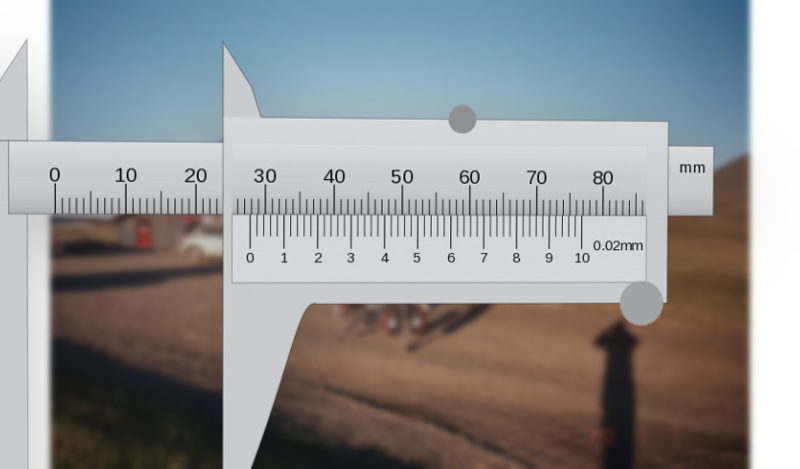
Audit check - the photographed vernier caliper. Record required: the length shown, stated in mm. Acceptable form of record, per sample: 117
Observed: 27.8
